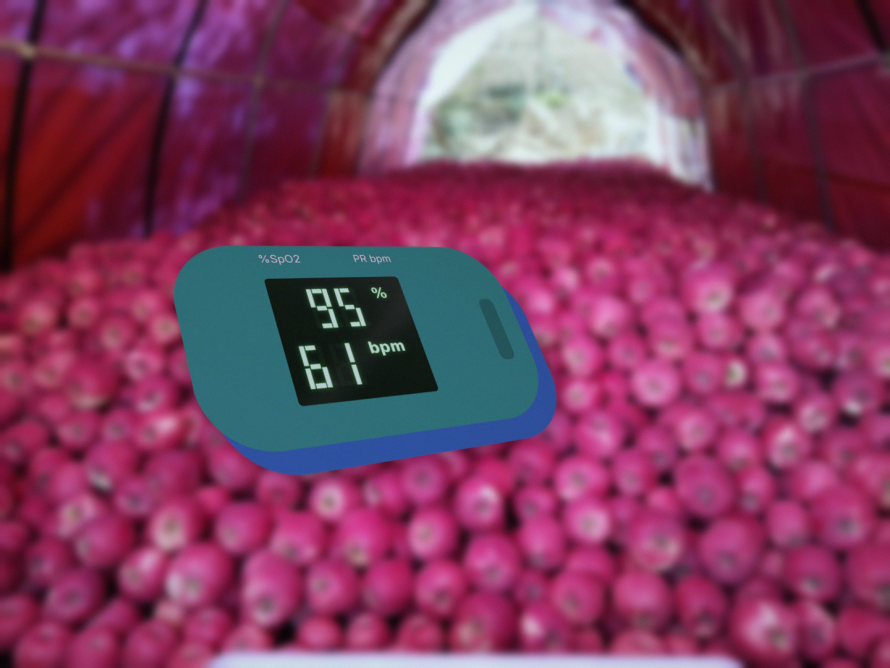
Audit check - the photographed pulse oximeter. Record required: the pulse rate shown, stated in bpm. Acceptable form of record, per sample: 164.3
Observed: 61
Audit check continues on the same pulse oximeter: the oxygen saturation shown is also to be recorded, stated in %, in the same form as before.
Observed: 95
